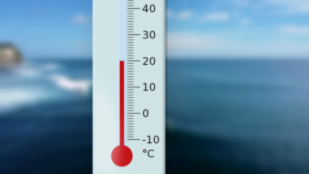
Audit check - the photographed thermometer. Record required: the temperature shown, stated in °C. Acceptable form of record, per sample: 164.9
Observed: 20
